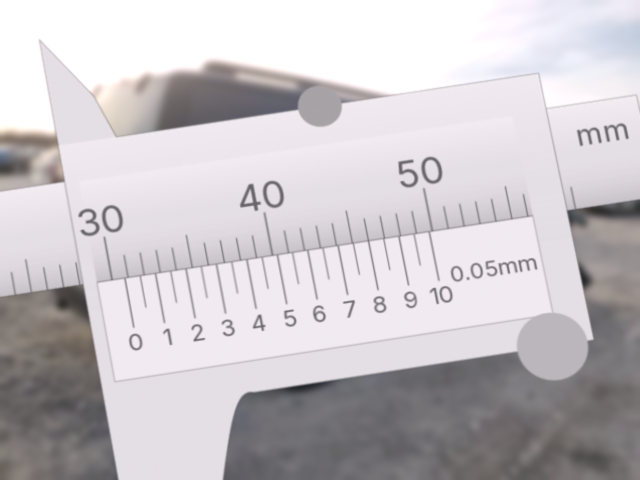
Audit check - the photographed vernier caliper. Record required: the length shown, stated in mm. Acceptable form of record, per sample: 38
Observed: 30.8
